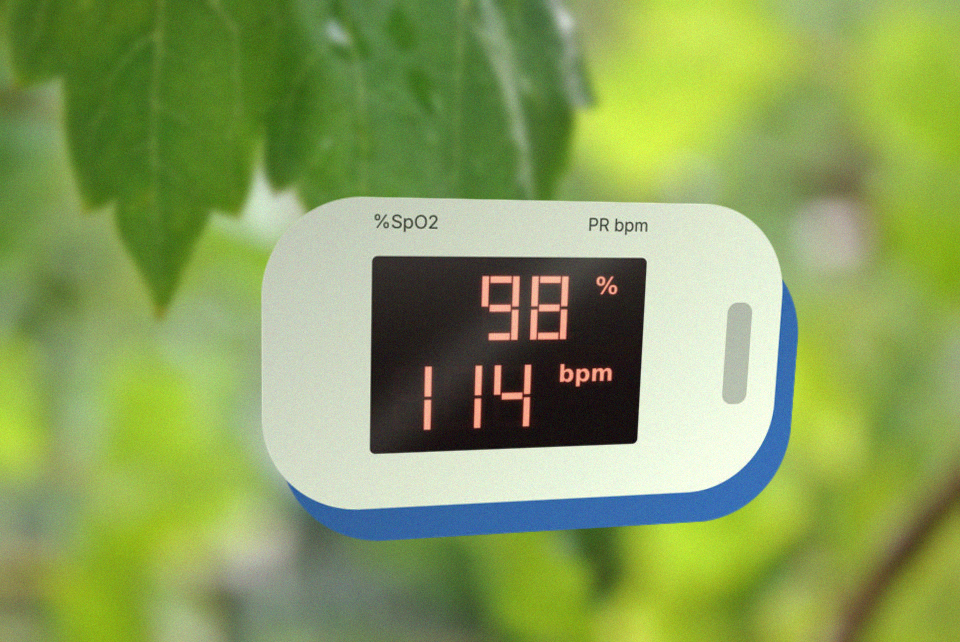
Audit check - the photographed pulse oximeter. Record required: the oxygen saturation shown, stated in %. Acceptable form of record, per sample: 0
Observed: 98
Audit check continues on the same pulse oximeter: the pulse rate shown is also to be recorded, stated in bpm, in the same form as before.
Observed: 114
